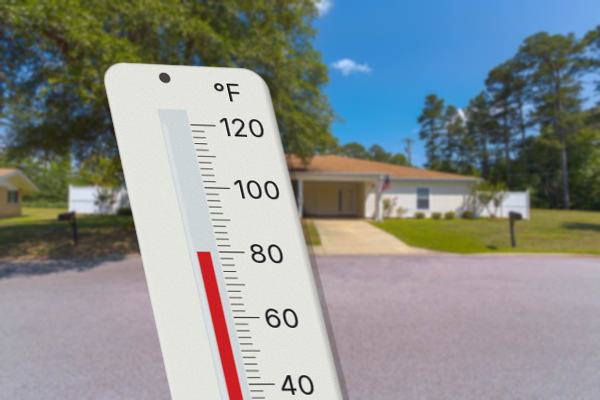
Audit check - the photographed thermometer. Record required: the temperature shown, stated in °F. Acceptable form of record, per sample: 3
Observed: 80
